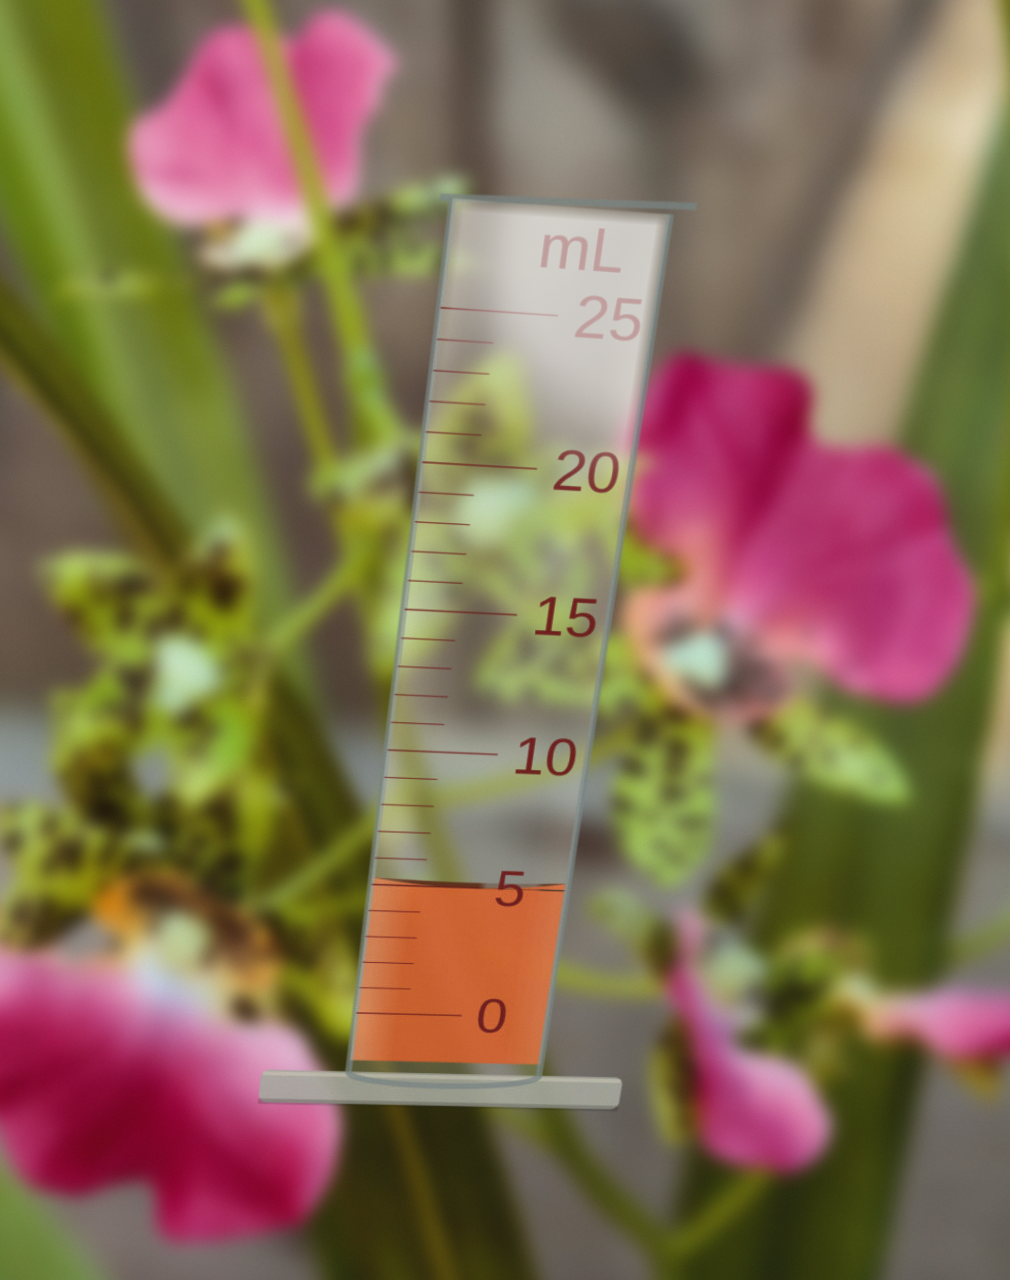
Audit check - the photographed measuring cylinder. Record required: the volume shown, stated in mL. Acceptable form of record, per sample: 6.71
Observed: 5
